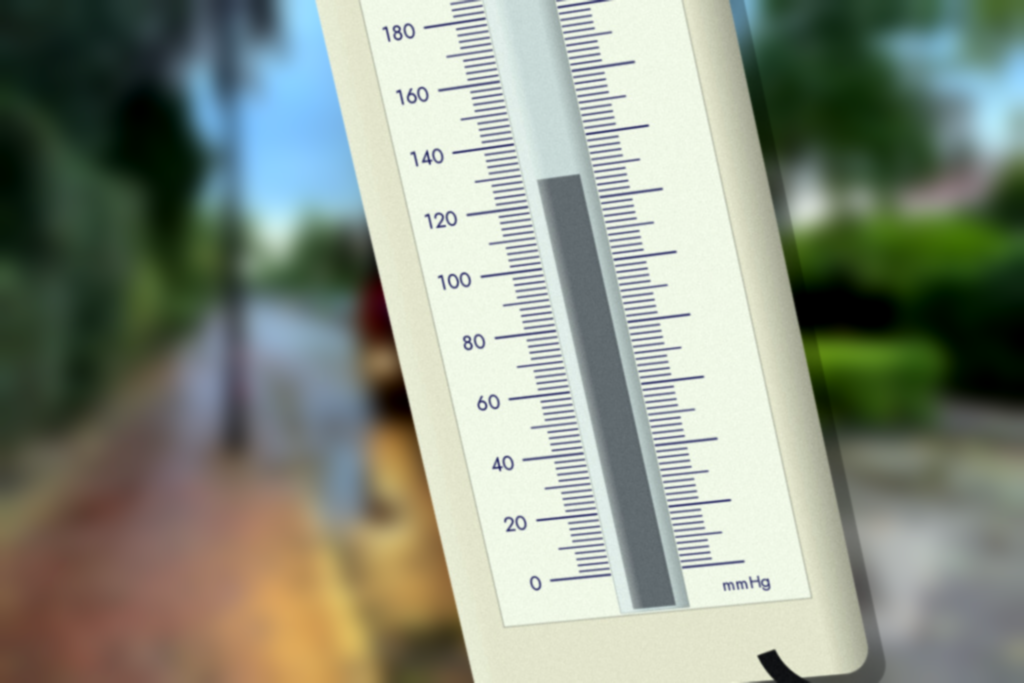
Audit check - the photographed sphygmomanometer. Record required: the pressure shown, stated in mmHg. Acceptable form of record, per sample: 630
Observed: 128
